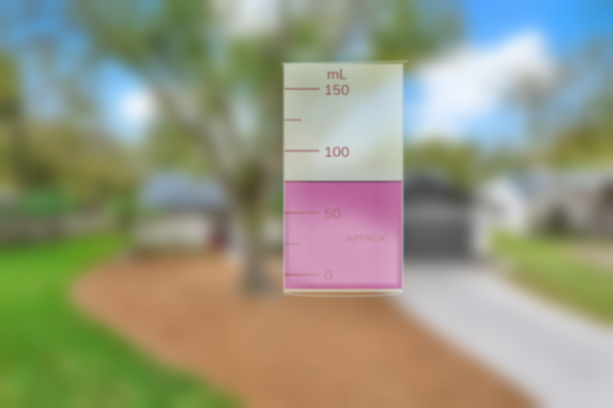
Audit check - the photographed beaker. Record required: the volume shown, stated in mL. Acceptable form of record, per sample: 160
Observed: 75
